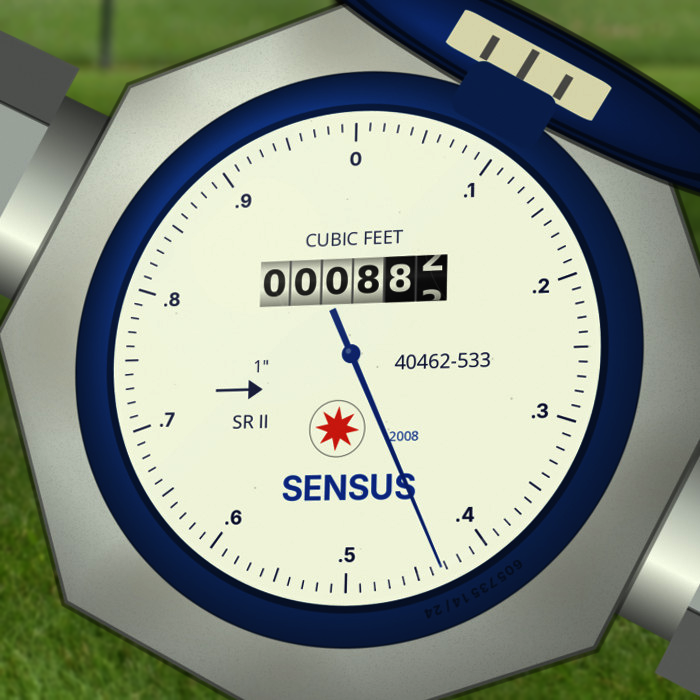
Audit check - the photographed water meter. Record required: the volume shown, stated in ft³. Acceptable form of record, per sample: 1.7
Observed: 882.43
